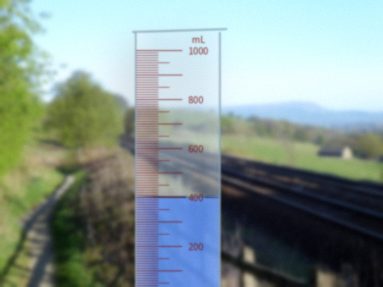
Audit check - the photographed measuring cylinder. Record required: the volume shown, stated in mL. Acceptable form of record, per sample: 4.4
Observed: 400
